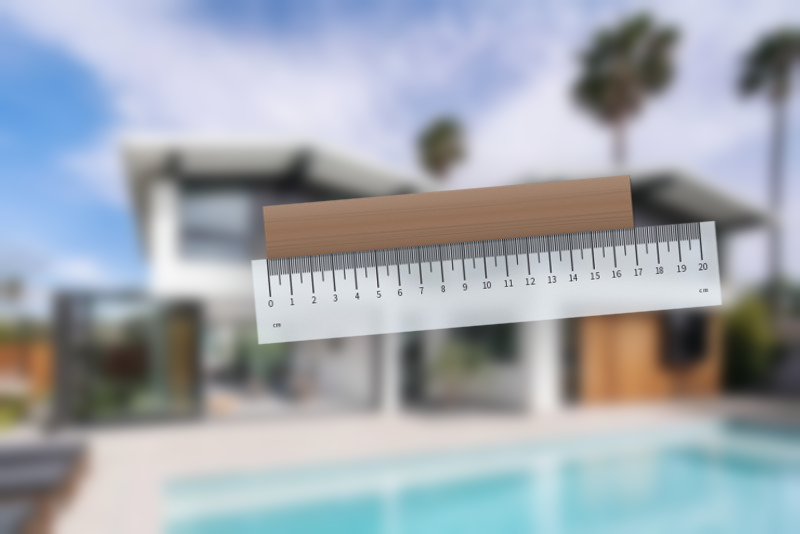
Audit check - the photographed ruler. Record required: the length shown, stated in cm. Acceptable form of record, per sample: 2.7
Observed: 17
